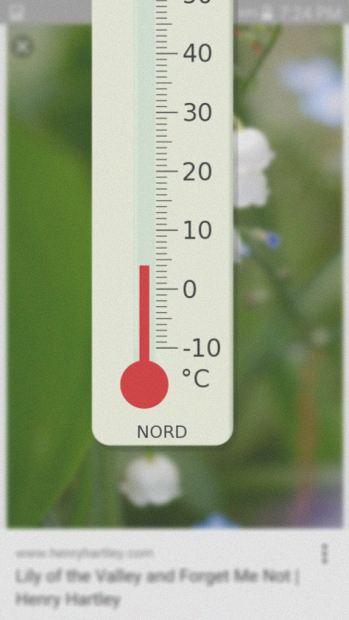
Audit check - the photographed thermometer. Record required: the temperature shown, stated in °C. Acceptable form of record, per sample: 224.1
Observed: 4
